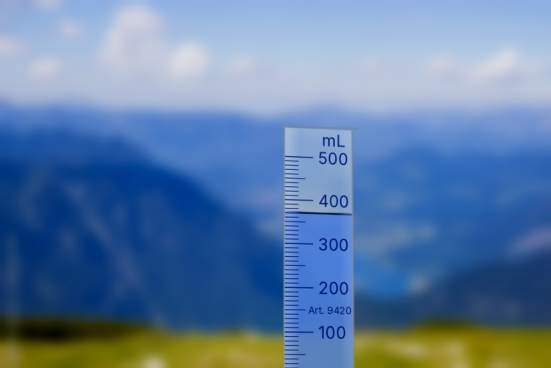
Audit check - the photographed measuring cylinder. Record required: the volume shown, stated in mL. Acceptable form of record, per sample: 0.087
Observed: 370
